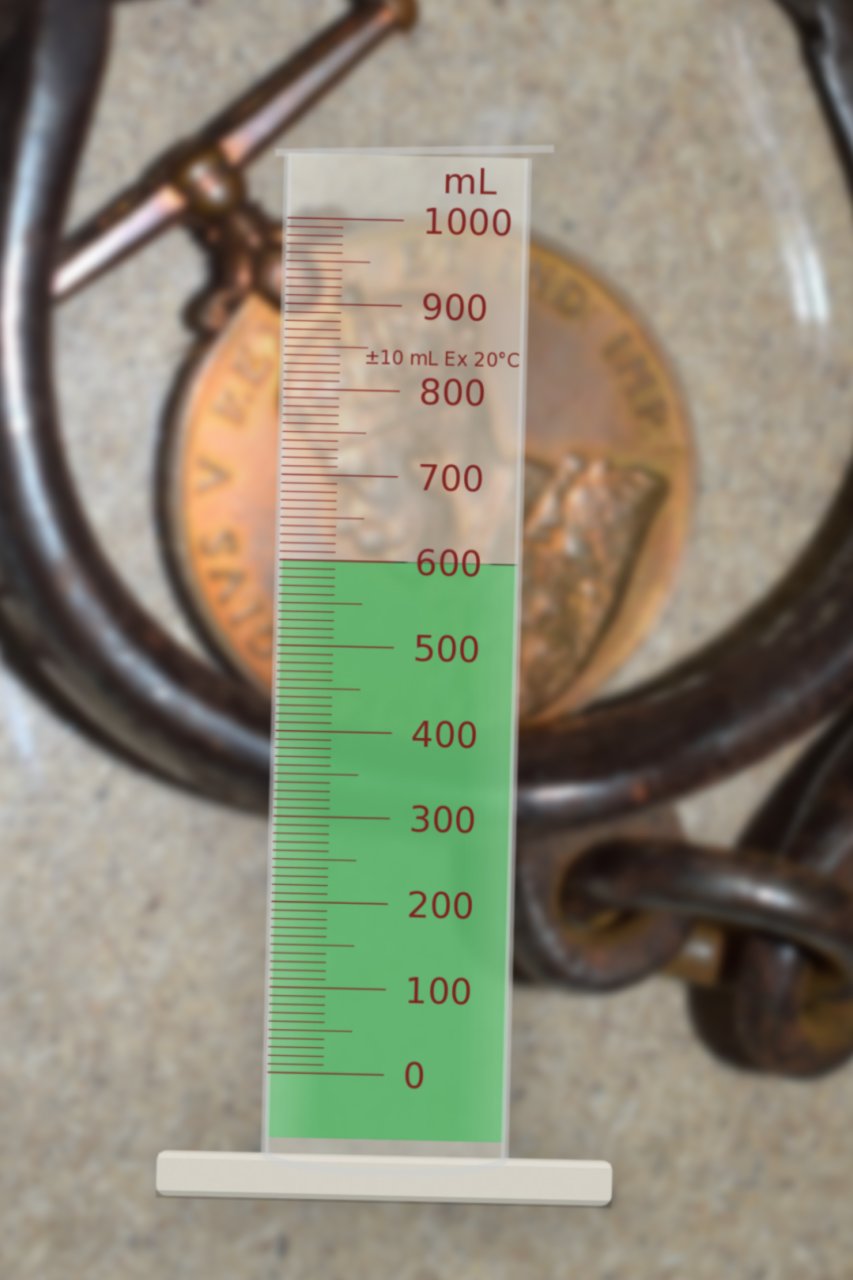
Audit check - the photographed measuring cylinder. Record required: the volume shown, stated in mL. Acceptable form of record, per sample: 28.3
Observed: 600
